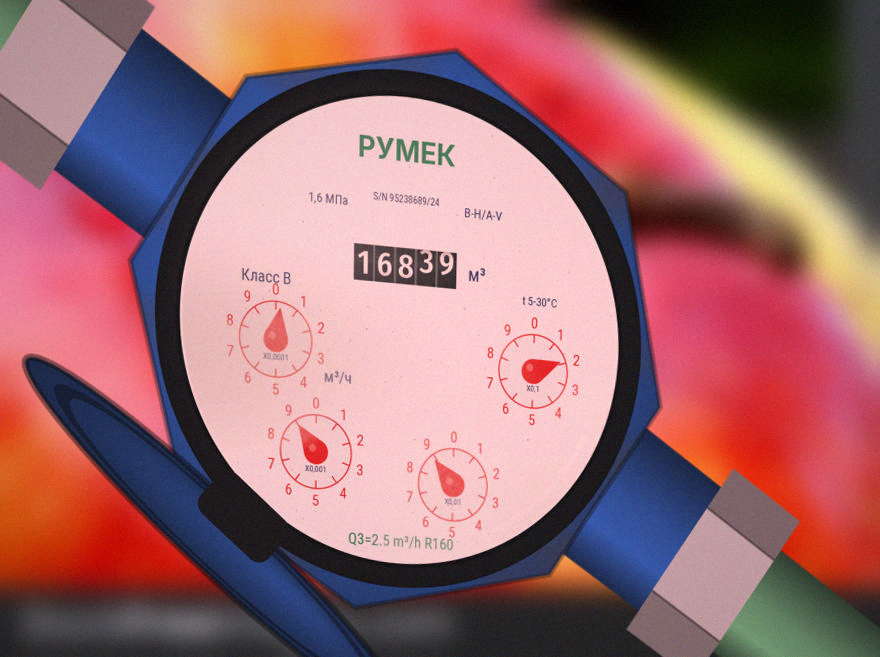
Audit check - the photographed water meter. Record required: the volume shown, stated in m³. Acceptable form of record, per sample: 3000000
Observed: 16839.1890
